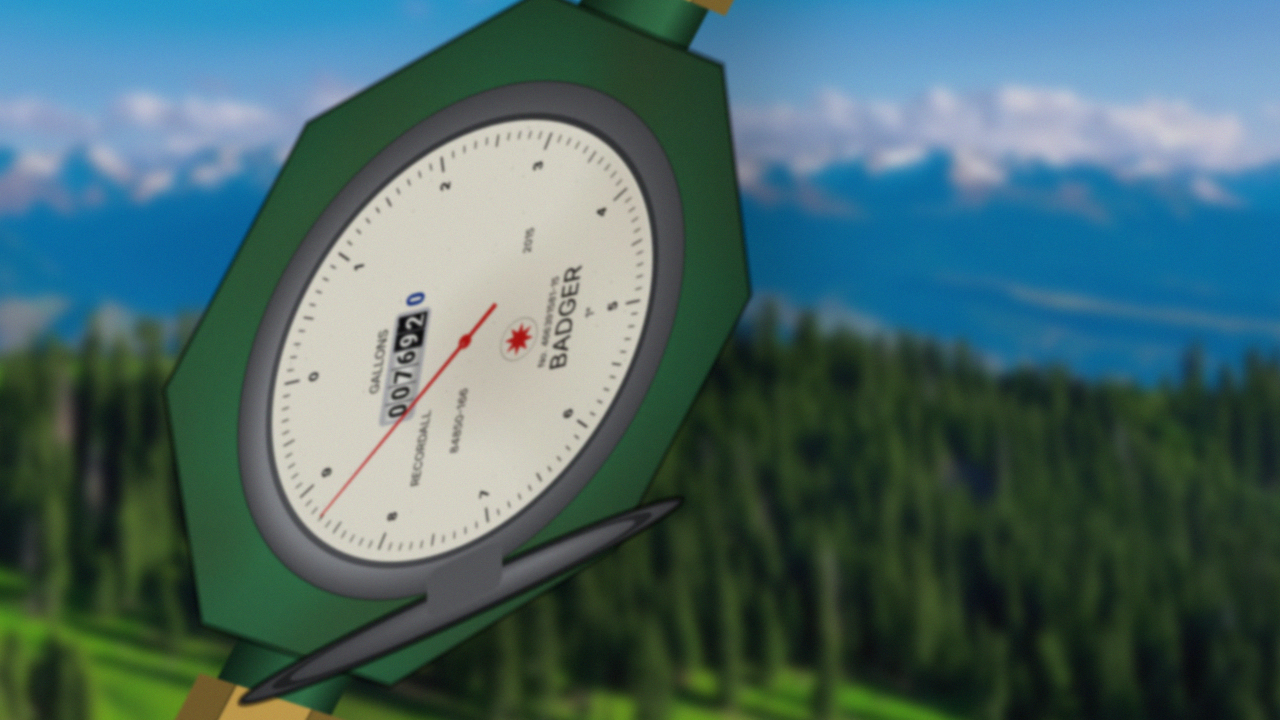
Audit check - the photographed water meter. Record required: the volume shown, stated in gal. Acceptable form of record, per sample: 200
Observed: 76918.7
